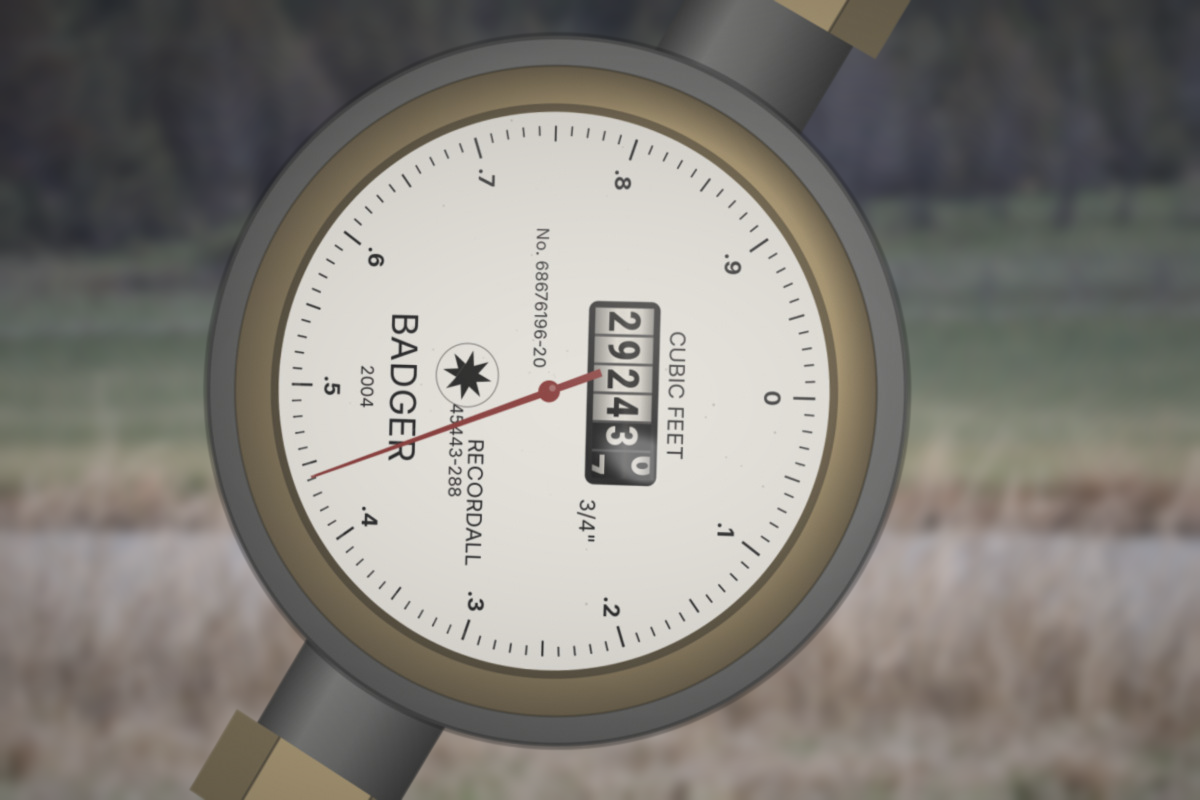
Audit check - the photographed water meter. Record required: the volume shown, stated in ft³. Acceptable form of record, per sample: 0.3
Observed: 292436.44
